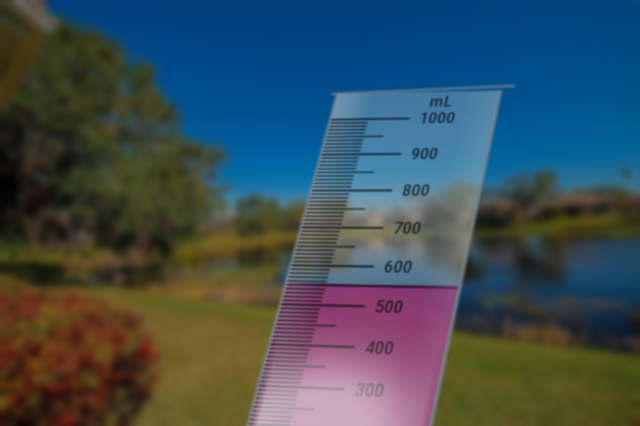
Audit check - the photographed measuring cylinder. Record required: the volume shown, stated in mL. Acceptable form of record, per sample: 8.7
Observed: 550
